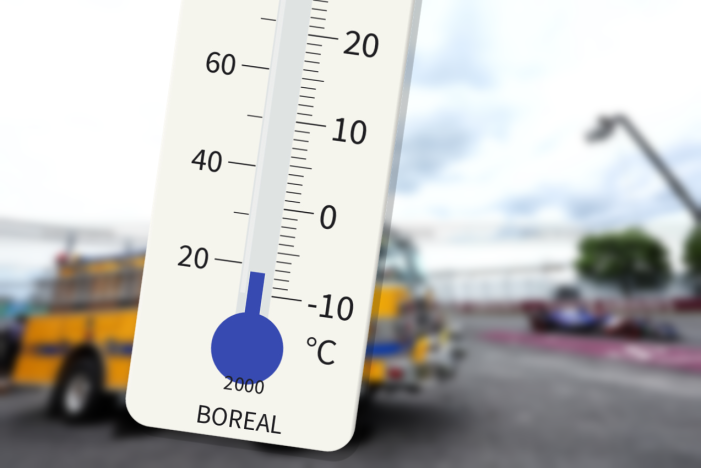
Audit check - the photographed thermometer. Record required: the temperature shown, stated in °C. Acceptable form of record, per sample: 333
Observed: -7.5
